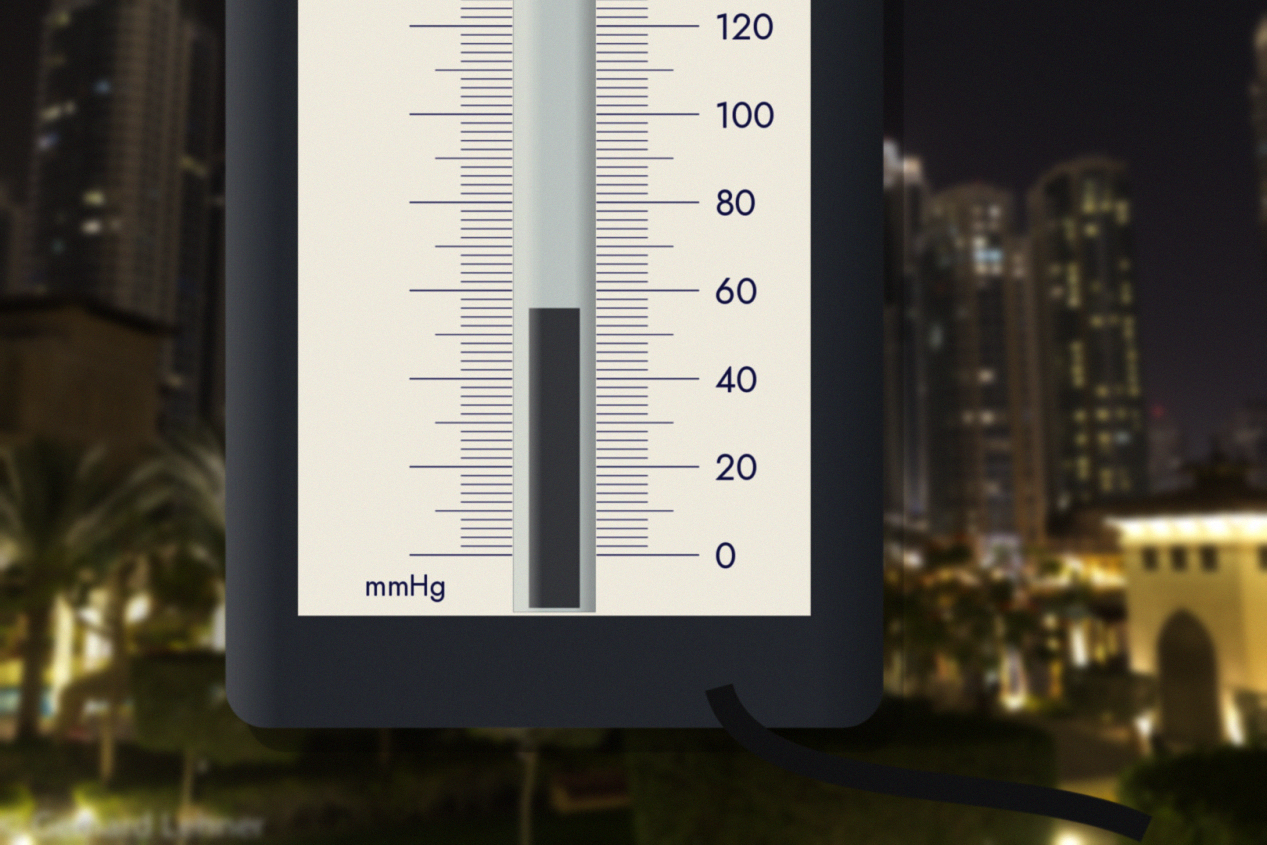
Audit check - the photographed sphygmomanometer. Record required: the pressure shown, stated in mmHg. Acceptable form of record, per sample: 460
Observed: 56
